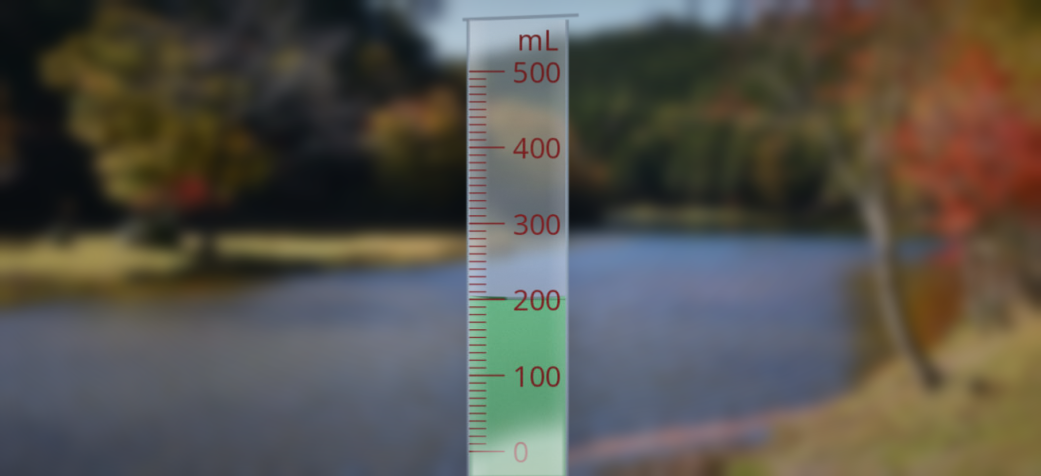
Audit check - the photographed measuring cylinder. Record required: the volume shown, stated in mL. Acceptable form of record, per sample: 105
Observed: 200
